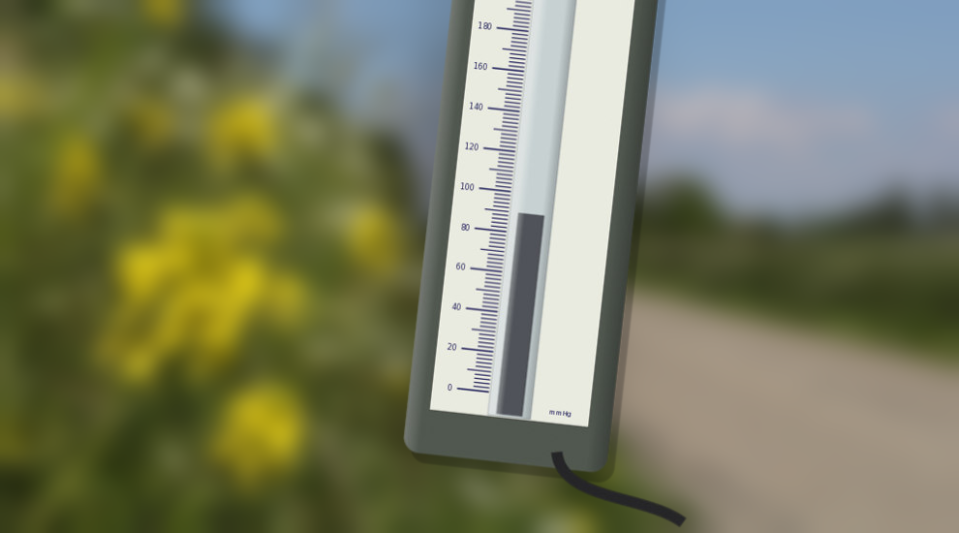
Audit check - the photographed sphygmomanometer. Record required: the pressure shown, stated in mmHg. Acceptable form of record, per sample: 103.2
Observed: 90
